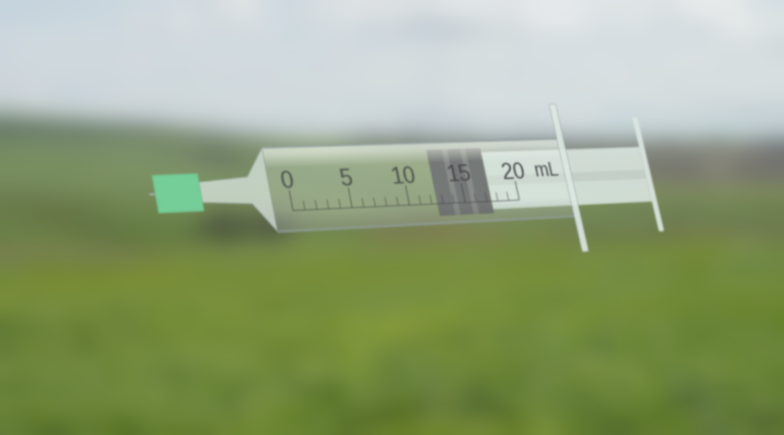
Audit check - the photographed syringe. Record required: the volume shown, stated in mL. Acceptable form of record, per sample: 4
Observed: 12.5
